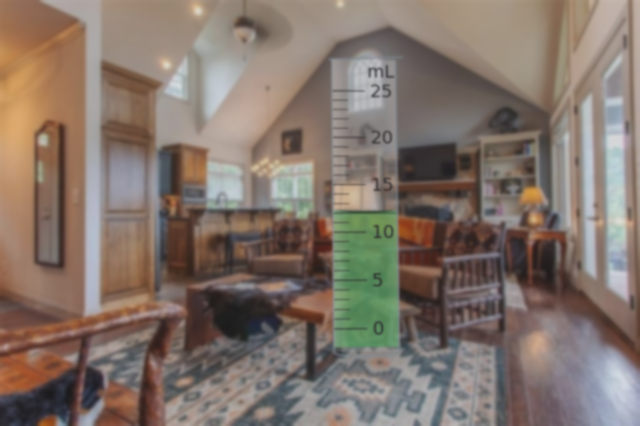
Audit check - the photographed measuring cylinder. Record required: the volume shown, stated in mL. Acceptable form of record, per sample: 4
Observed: 12
